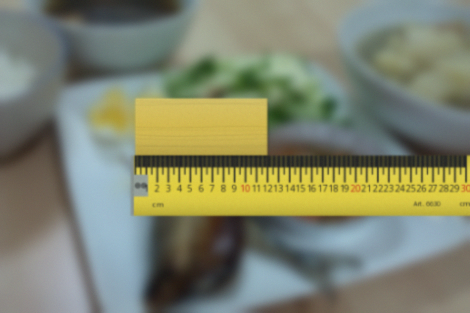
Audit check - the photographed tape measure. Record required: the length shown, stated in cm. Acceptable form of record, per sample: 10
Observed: 12
